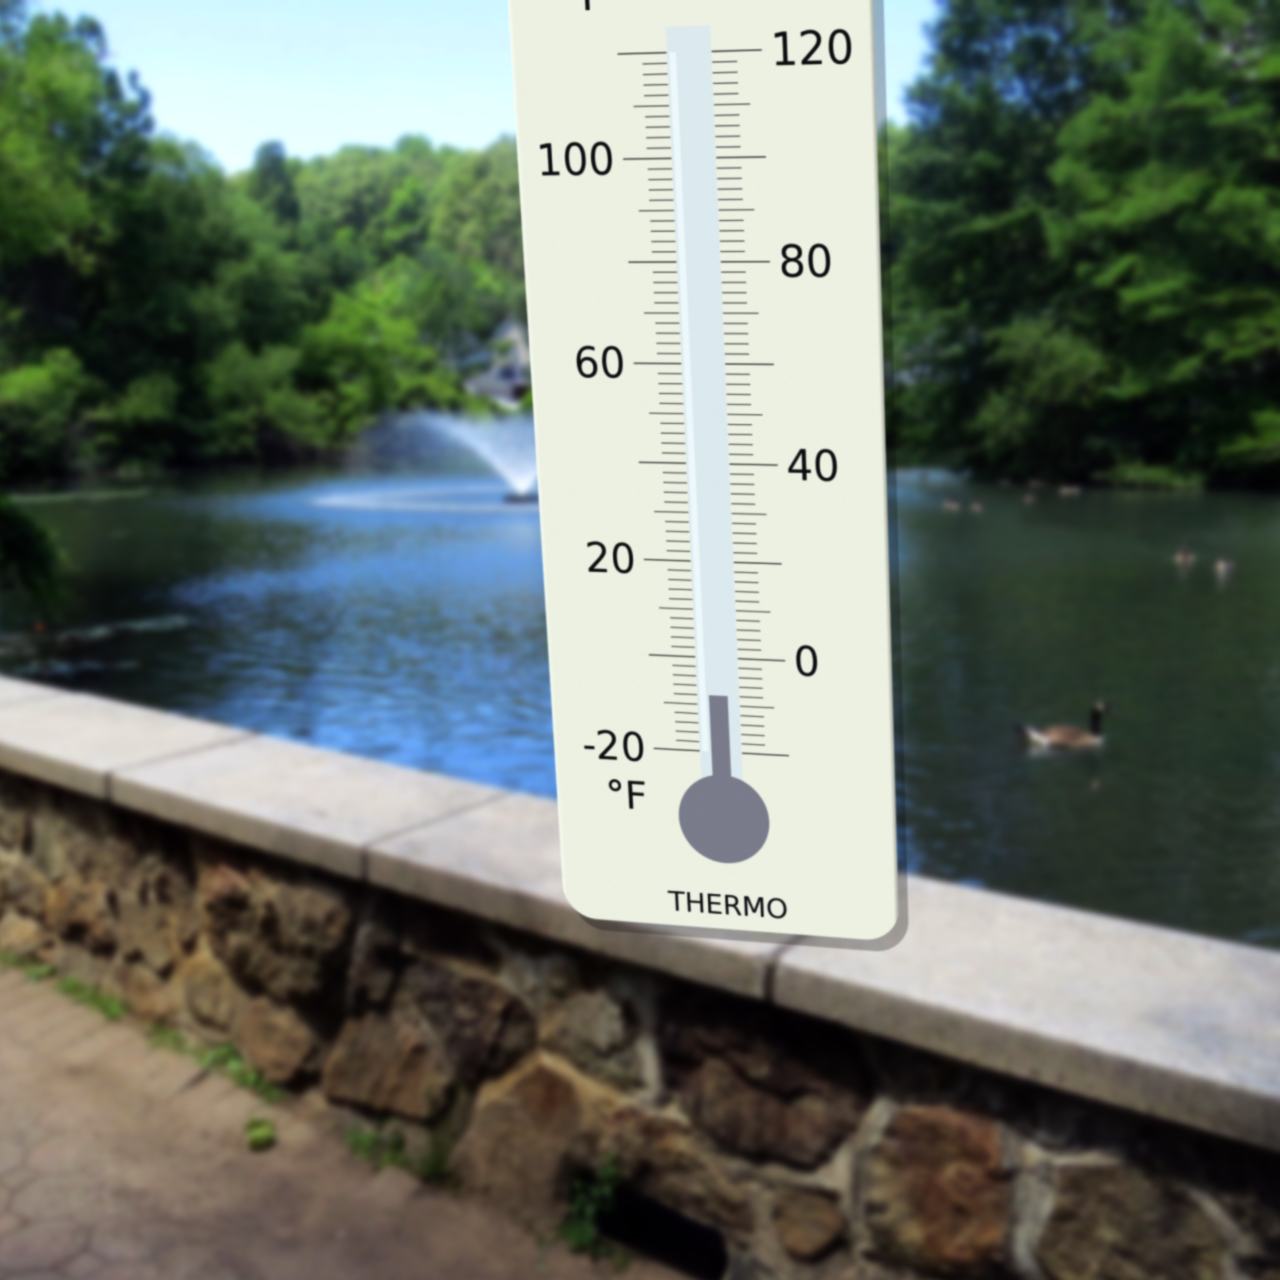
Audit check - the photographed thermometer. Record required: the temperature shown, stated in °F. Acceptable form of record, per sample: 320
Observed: -8
